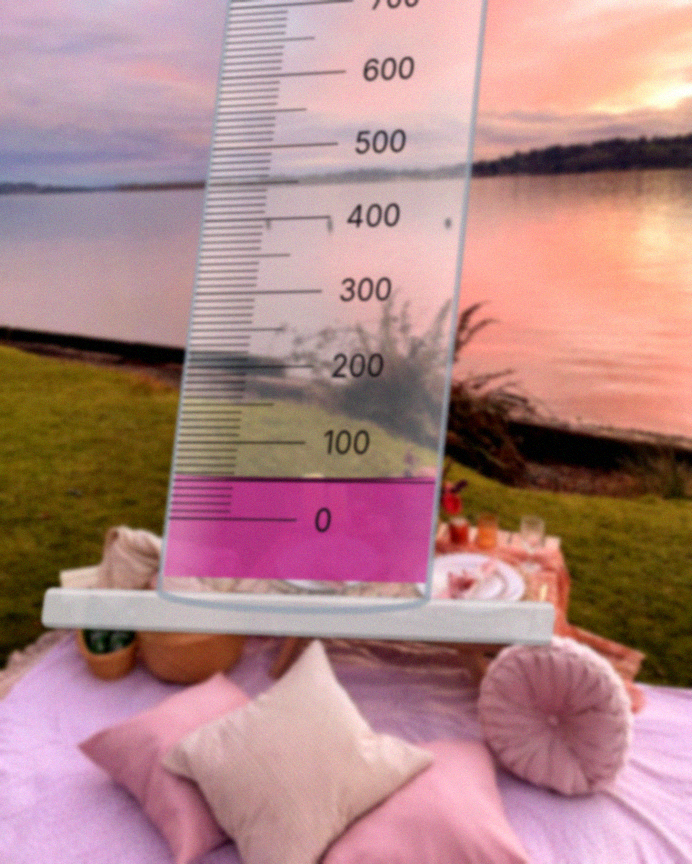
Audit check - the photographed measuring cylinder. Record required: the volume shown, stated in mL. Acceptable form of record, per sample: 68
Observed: 50
